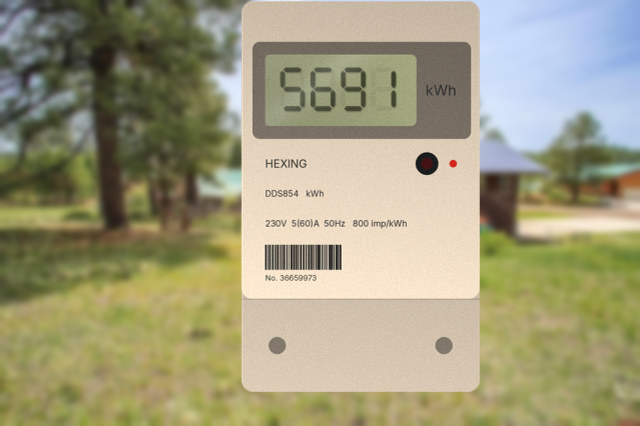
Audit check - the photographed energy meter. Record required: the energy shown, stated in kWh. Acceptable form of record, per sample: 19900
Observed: 5691
